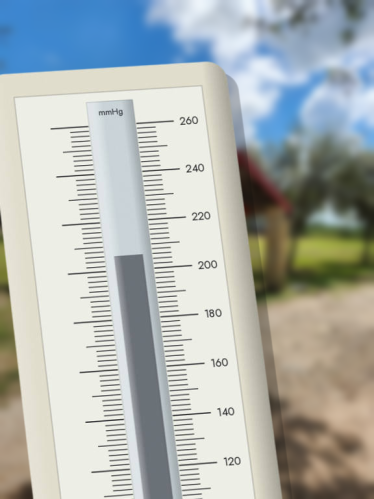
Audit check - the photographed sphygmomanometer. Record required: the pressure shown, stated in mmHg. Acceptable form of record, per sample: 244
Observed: 206
